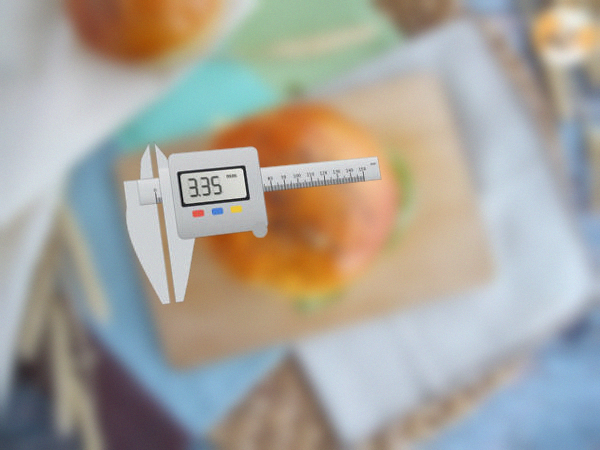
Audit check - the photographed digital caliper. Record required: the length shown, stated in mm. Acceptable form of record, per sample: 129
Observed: 3.35
